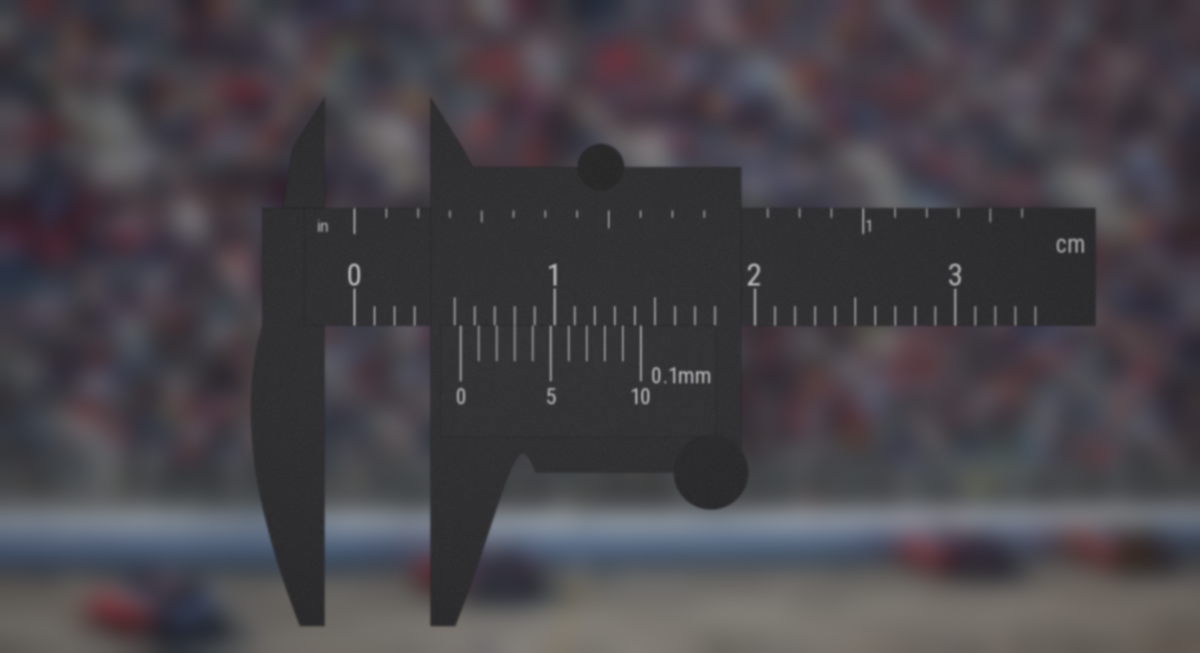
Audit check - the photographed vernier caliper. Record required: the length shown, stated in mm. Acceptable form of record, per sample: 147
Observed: 5.3
